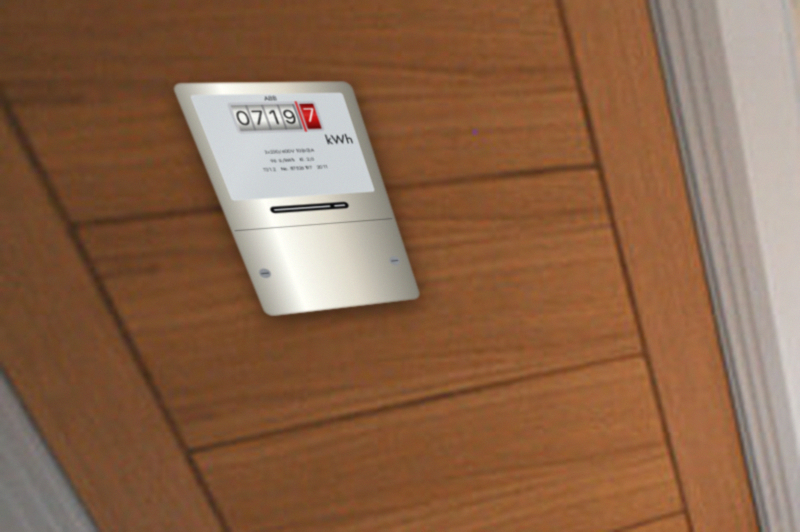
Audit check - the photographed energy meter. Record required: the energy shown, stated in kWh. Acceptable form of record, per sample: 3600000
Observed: 719.7
